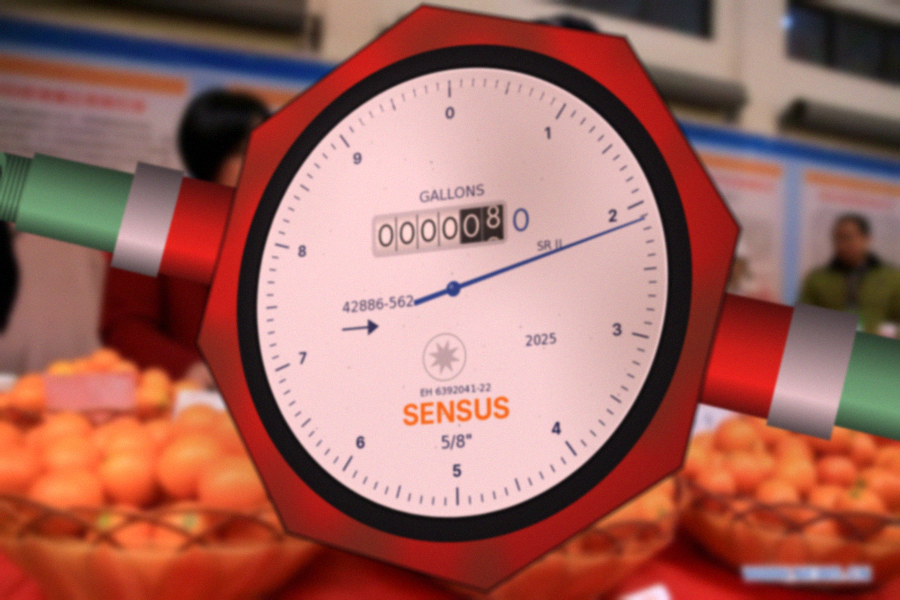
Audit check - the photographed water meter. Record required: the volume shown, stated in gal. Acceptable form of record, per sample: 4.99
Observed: 82.1
